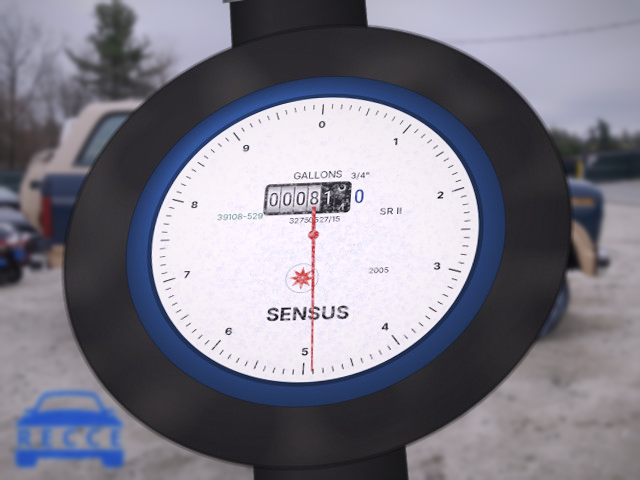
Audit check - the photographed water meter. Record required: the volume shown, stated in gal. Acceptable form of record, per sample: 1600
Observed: 8134.9
